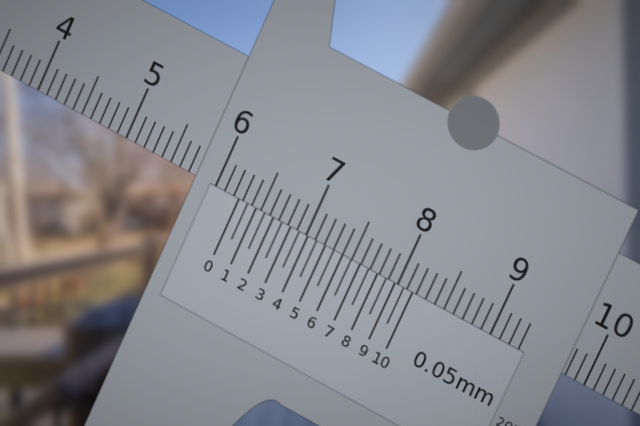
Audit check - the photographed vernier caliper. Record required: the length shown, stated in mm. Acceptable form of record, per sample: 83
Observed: 62.6
